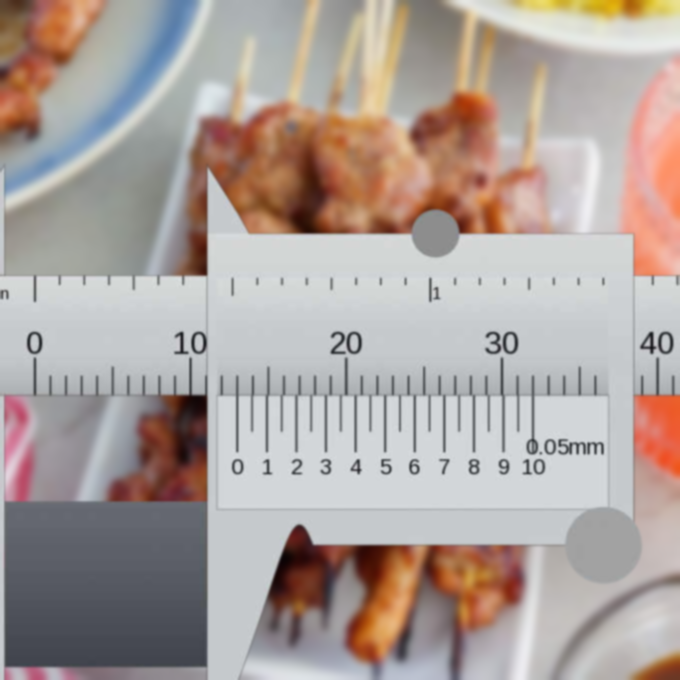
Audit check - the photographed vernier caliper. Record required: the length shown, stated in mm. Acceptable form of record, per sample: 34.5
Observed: 13.0
